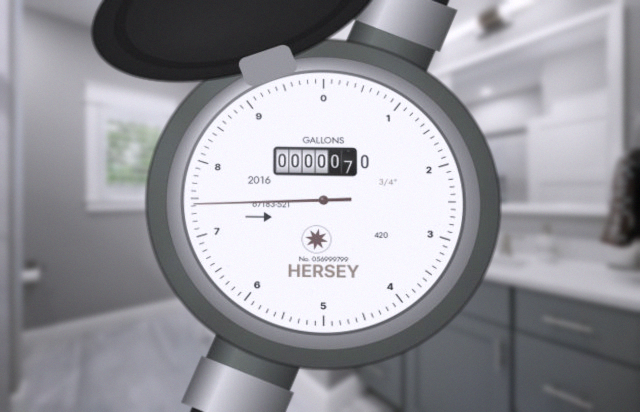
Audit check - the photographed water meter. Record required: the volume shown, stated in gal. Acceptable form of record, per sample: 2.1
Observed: 67.4
